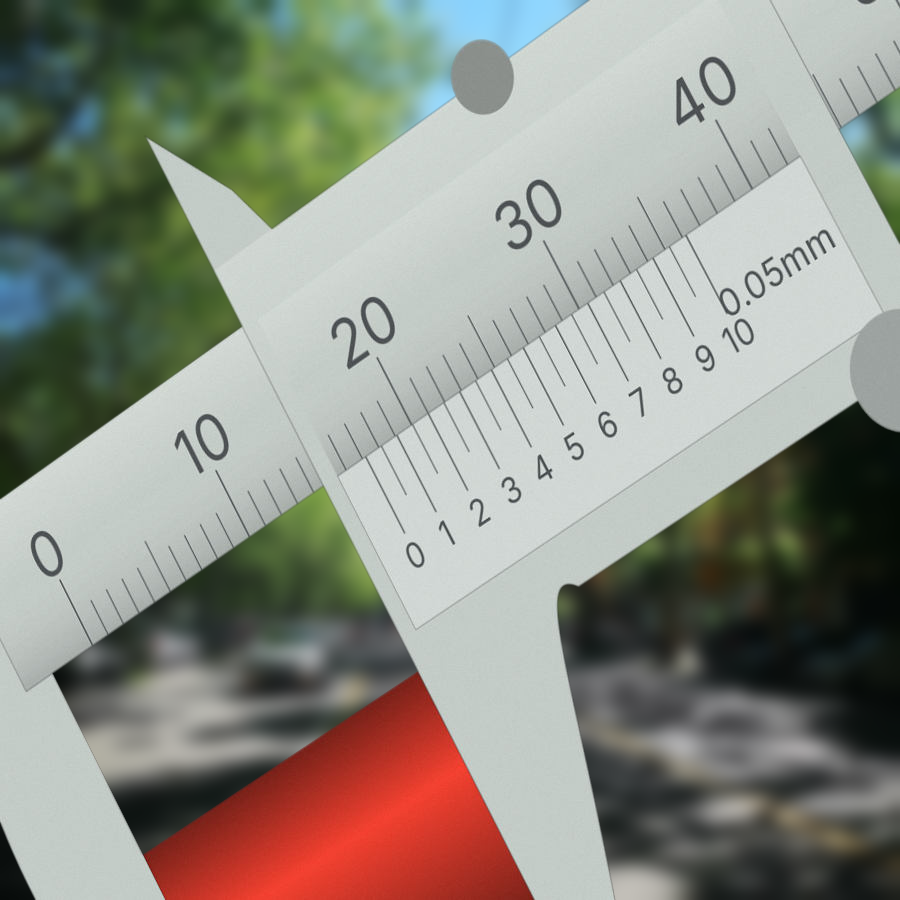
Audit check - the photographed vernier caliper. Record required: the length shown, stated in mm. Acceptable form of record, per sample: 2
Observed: 17.2
